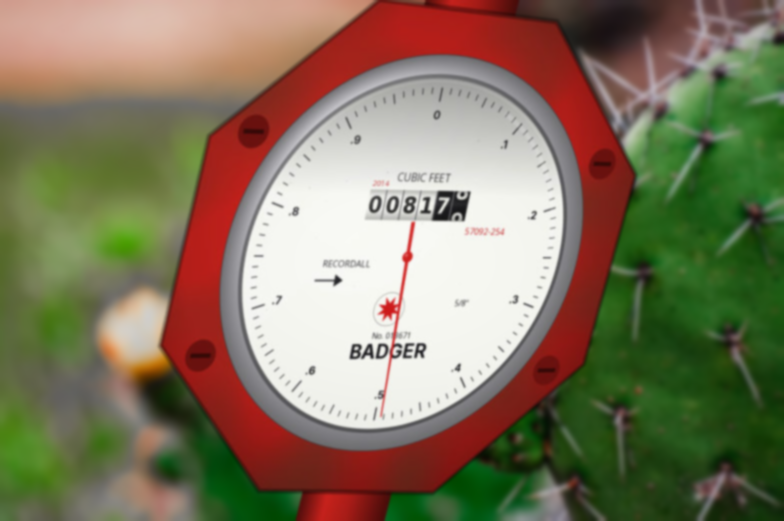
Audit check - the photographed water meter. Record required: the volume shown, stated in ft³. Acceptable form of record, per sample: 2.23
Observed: 8178.49
